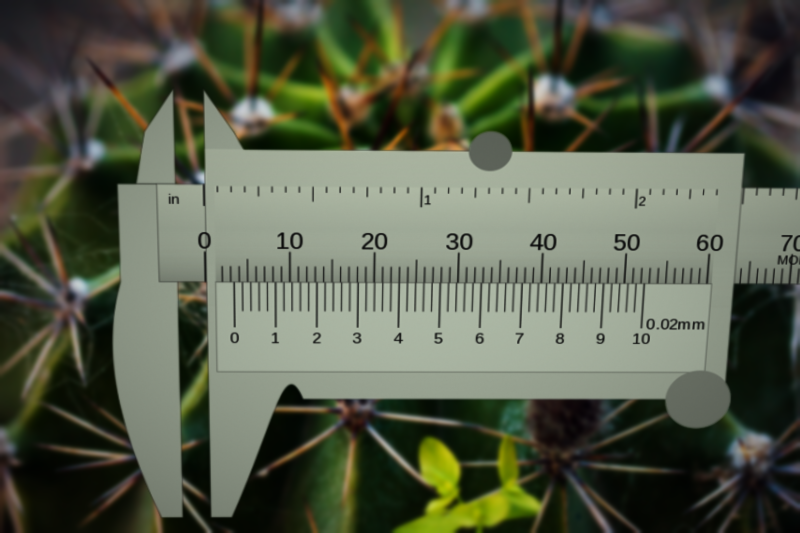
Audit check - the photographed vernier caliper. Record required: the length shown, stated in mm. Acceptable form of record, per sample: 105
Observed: 3.4
